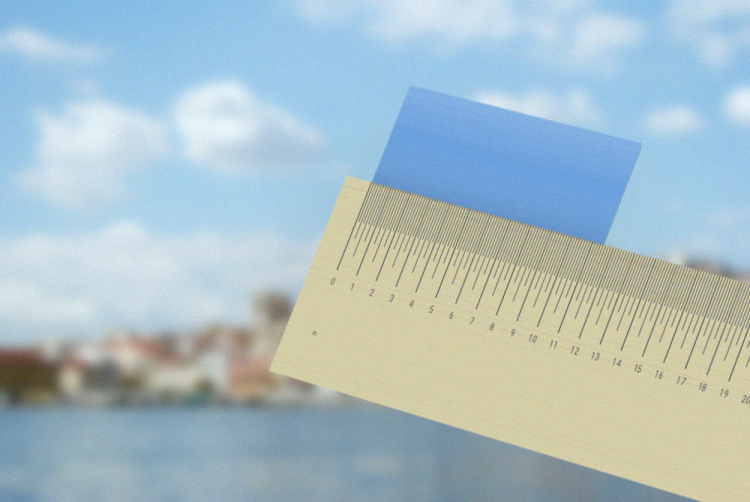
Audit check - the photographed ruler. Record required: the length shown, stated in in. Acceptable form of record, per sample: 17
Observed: 11.5
